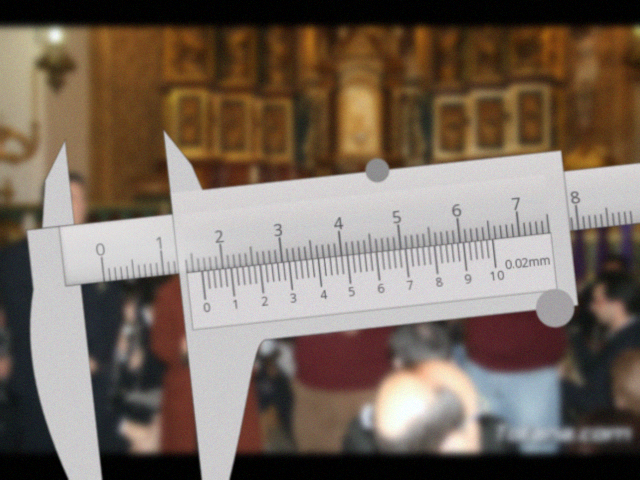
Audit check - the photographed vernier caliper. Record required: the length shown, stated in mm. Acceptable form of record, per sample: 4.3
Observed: 16.5
